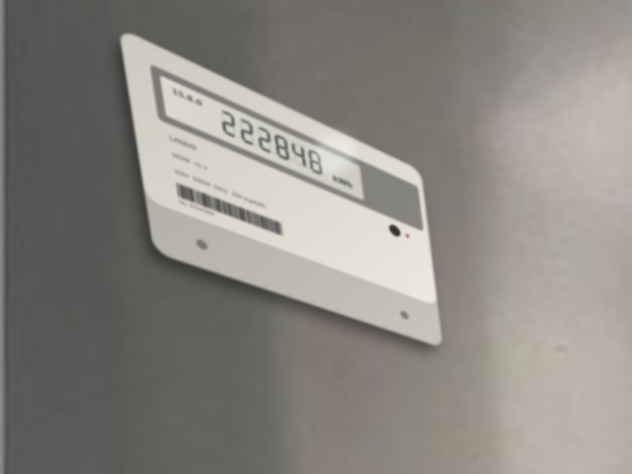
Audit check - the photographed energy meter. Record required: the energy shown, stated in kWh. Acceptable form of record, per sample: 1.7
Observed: 222848
